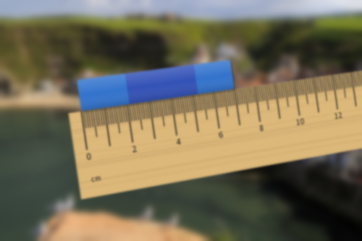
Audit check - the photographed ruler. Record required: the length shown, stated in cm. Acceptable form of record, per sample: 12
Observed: 7
